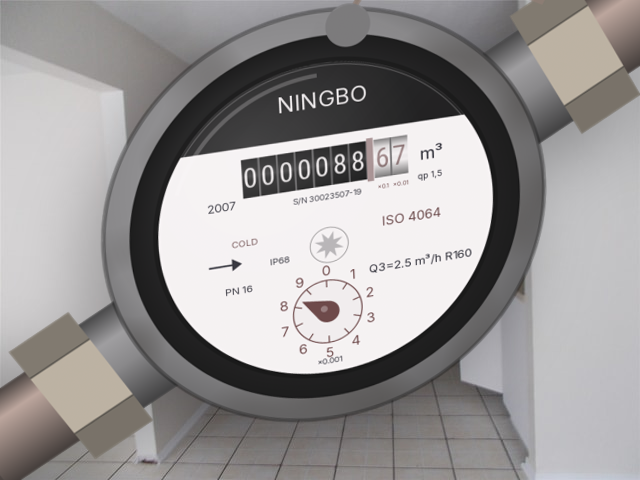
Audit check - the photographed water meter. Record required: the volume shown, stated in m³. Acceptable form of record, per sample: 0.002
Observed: 88.678
